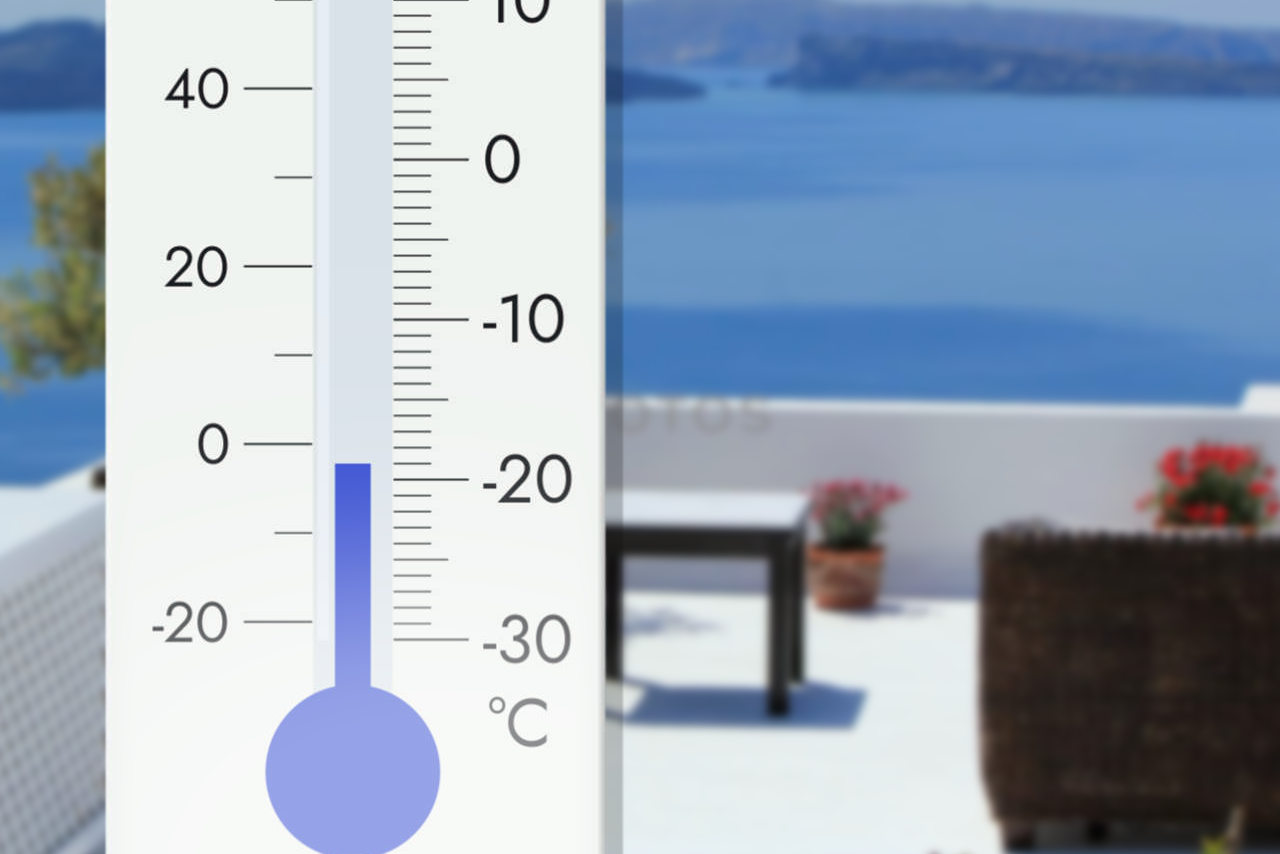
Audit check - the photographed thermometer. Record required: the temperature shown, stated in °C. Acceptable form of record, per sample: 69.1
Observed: -19
